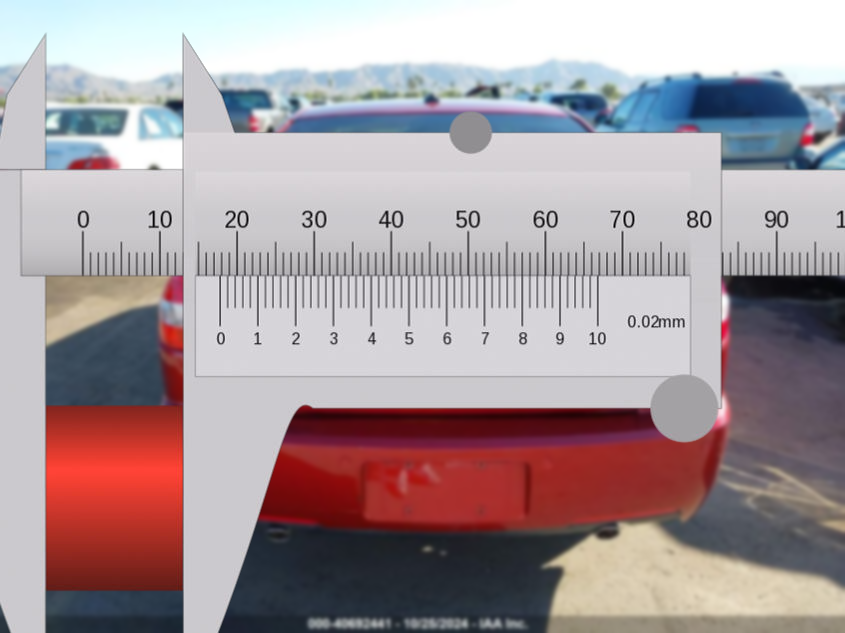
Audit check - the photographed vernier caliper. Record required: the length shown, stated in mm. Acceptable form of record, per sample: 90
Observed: 17.8
